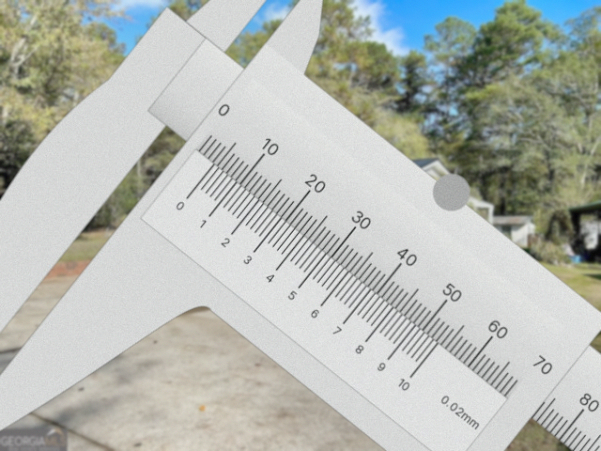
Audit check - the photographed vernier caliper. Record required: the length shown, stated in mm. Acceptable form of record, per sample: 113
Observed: 4.4
